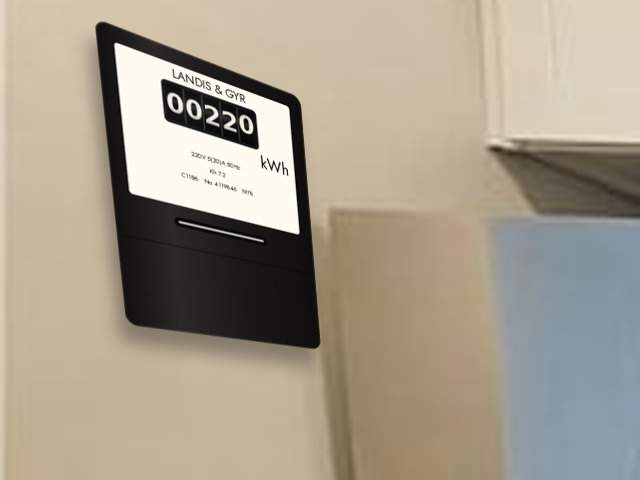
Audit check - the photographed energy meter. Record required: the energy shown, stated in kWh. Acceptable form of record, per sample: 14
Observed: 220
